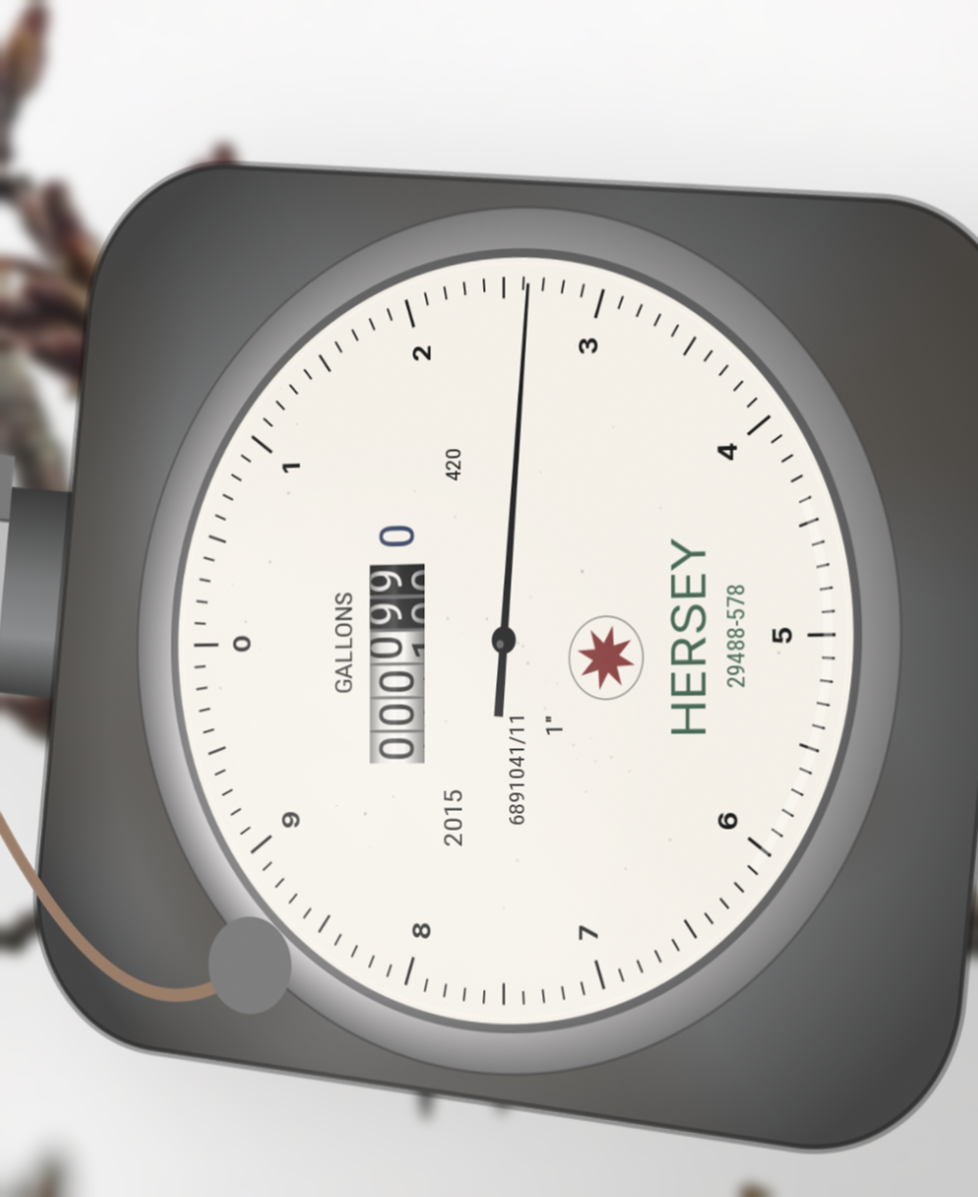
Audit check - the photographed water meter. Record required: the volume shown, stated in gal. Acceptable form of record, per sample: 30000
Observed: 992.6
